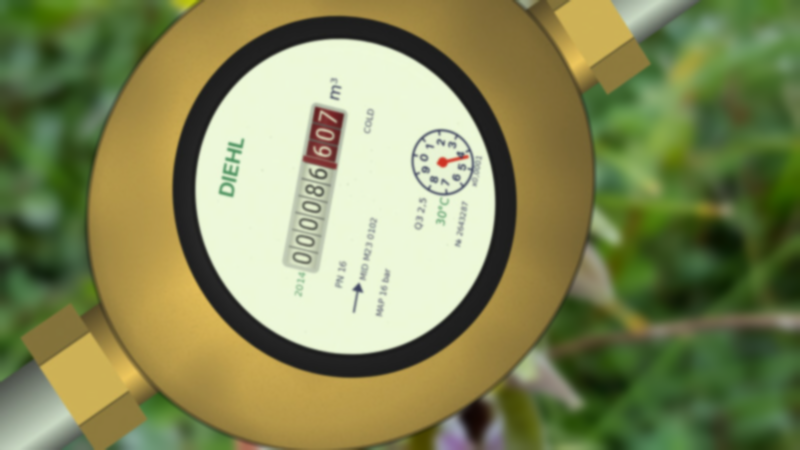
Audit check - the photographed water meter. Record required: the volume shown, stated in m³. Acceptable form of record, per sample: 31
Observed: 86.6074
